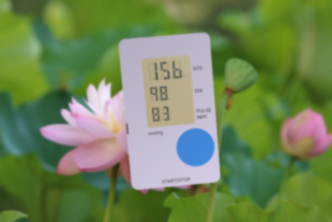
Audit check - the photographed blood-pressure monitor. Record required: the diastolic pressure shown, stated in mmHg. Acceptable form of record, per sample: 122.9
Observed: 98
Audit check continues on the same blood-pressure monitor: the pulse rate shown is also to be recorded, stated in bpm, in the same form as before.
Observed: 83
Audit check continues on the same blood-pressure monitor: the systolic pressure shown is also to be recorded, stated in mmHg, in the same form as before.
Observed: 156
